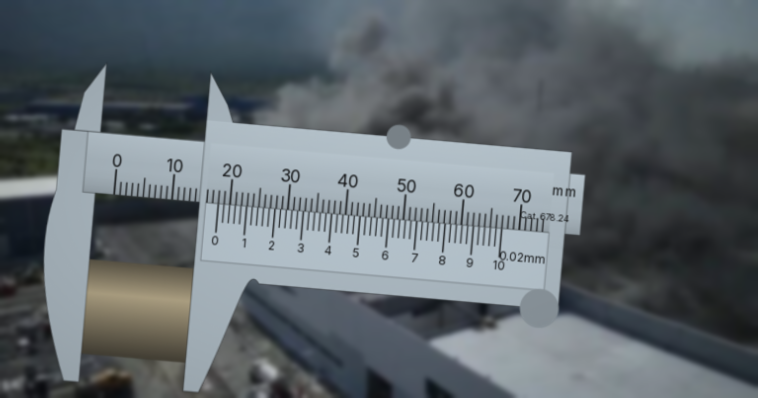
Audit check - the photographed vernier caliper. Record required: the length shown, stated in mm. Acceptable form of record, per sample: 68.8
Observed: 18.0
